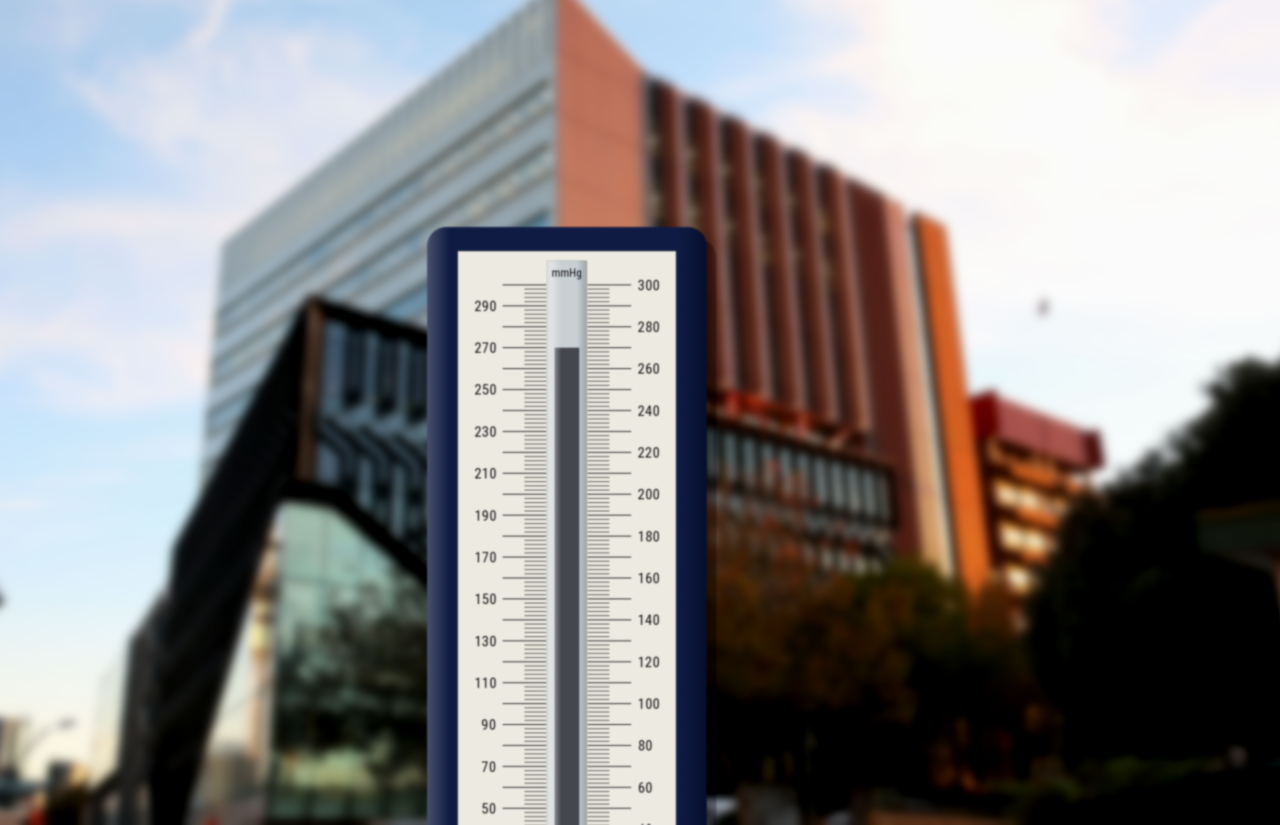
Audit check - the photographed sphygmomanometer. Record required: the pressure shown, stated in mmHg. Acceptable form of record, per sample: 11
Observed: 270
